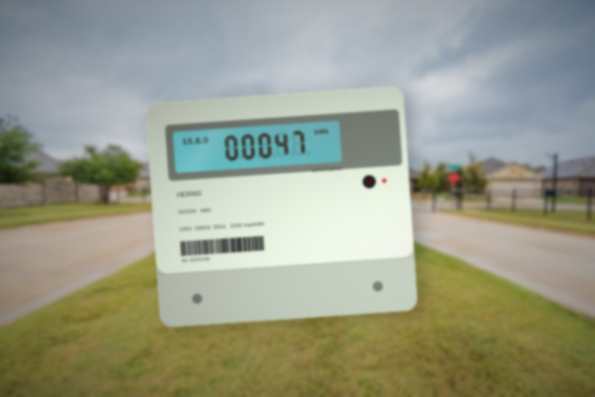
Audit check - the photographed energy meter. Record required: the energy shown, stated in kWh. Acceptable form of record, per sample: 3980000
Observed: 47
